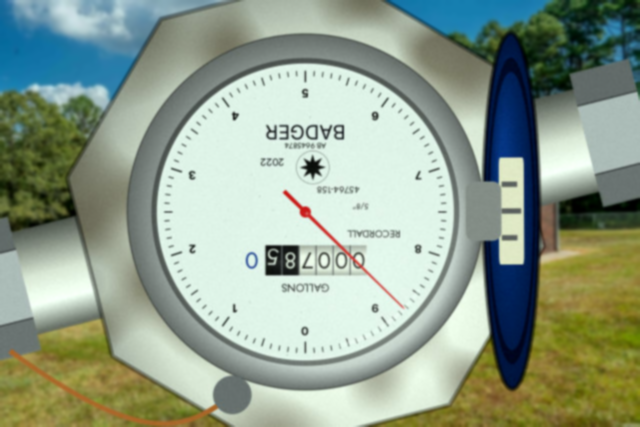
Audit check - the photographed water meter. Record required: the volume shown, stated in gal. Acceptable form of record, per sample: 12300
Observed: 7848.7
